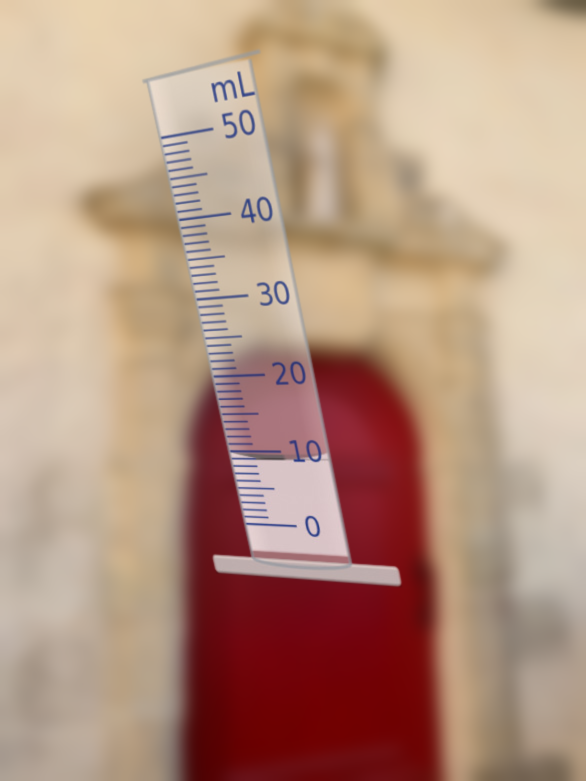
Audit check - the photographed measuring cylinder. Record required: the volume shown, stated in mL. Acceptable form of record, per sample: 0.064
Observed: 9
